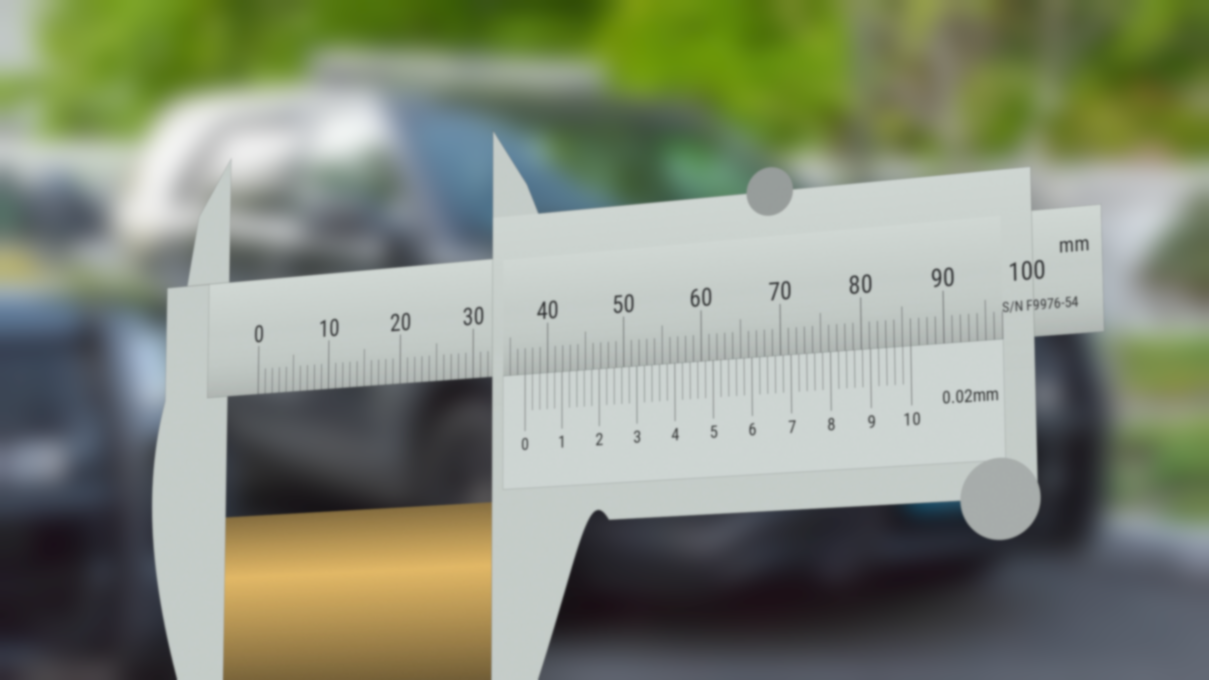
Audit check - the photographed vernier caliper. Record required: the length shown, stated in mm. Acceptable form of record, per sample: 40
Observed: 37.0
